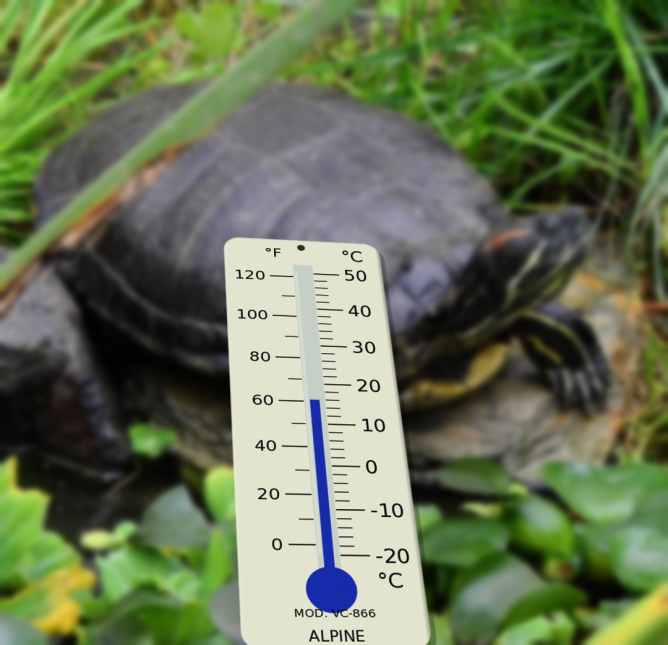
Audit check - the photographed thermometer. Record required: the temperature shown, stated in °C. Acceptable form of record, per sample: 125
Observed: 16
